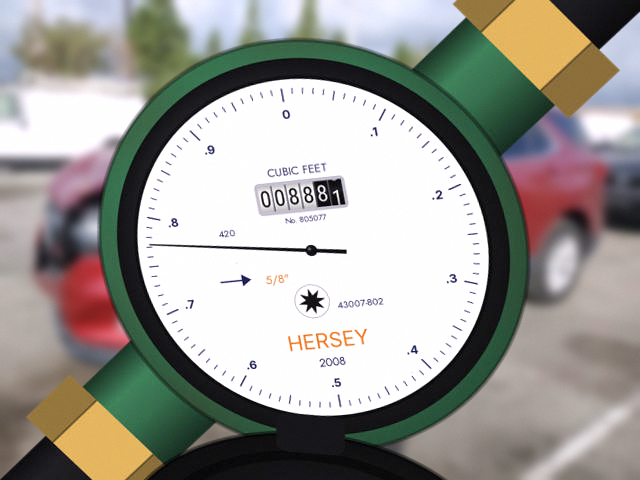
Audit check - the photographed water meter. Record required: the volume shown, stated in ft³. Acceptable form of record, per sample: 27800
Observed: 8880.77
